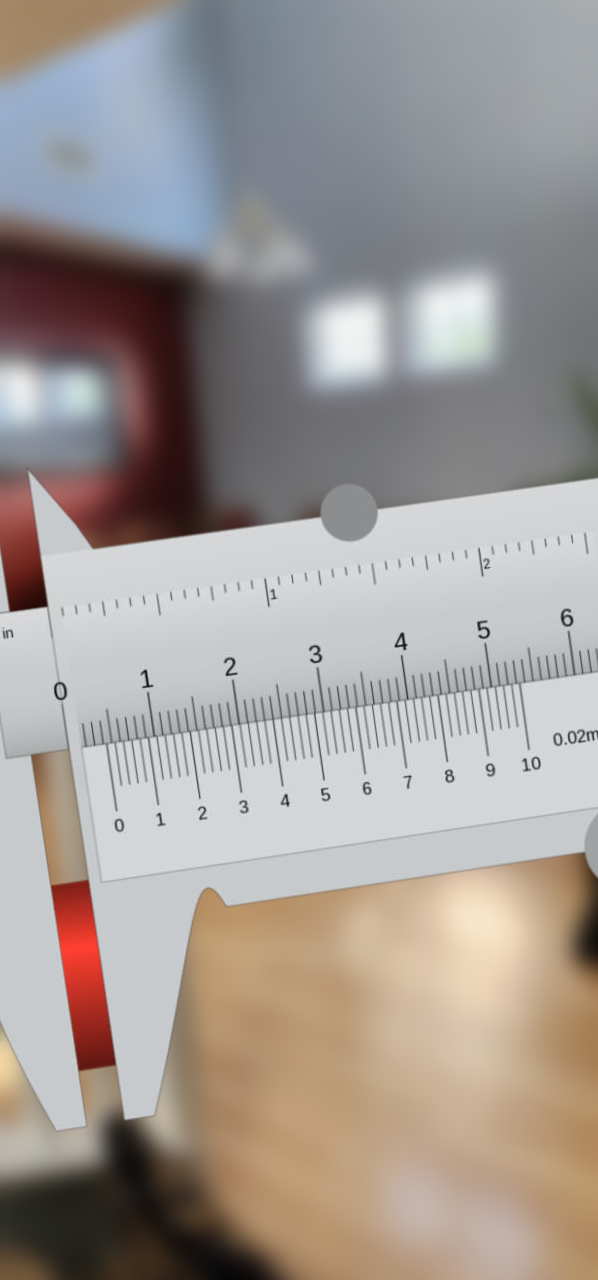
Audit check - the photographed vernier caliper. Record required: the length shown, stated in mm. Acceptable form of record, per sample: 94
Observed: 4.4
